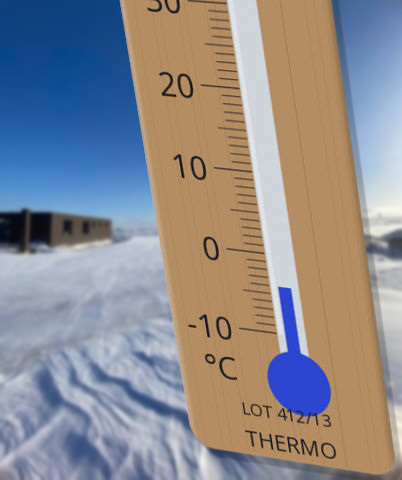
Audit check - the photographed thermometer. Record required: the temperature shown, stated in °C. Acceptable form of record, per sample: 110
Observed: -4
